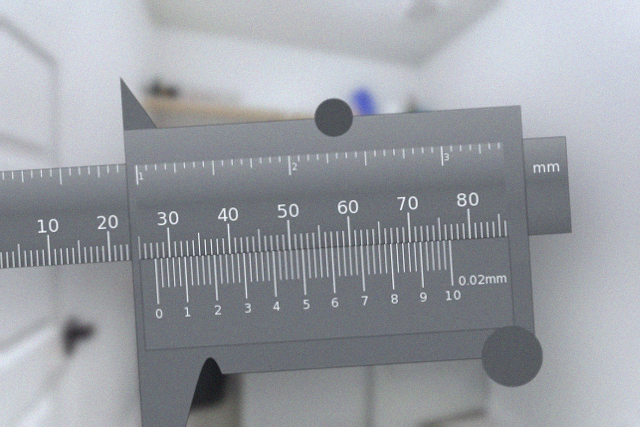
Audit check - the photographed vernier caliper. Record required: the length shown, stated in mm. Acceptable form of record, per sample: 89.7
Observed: 27.6
